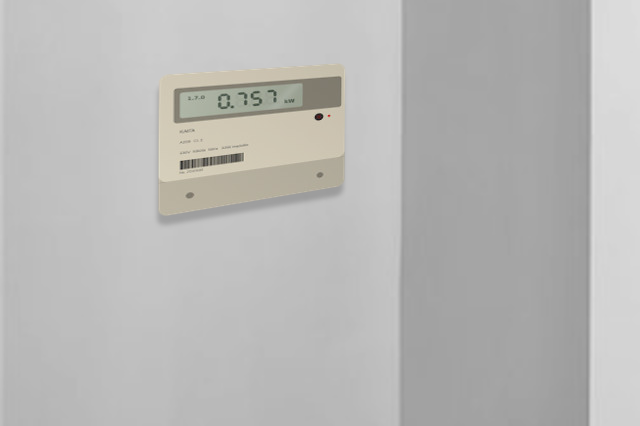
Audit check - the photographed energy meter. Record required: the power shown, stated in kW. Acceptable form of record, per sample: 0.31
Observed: 0.757
